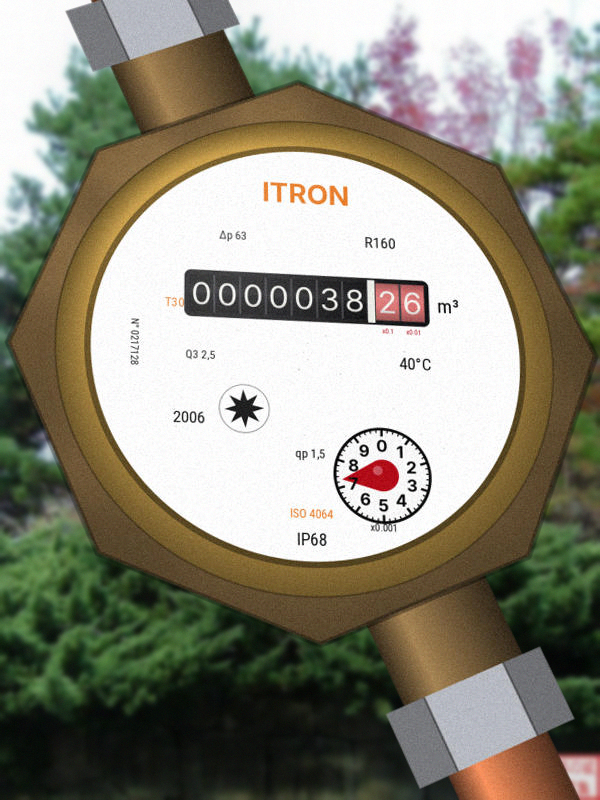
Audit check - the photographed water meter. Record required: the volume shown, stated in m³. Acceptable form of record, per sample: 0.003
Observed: 38.267
